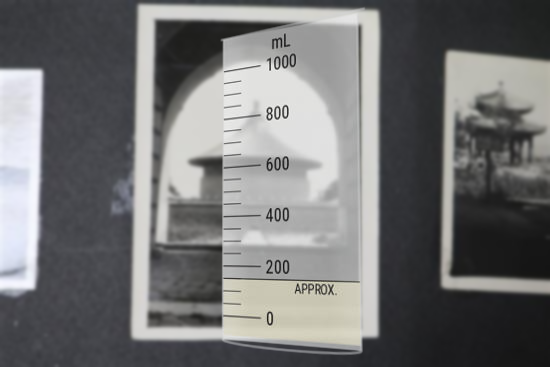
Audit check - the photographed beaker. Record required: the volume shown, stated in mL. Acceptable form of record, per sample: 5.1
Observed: 150
